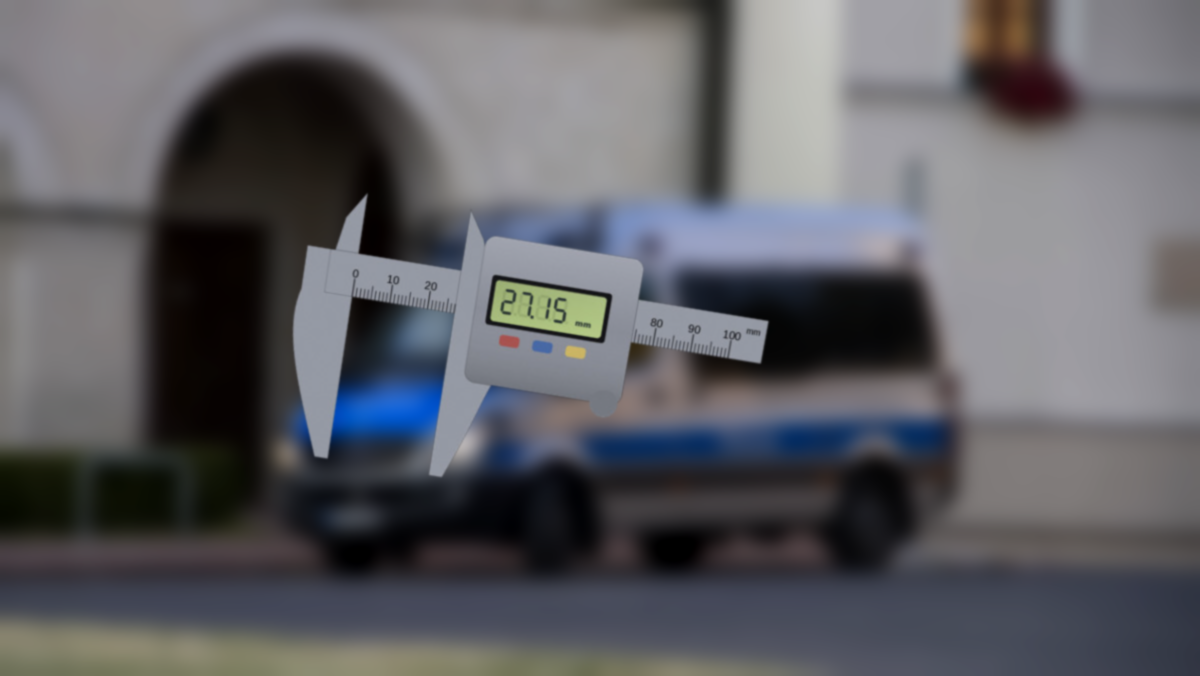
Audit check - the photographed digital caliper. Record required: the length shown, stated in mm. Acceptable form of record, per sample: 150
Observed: 27.15
